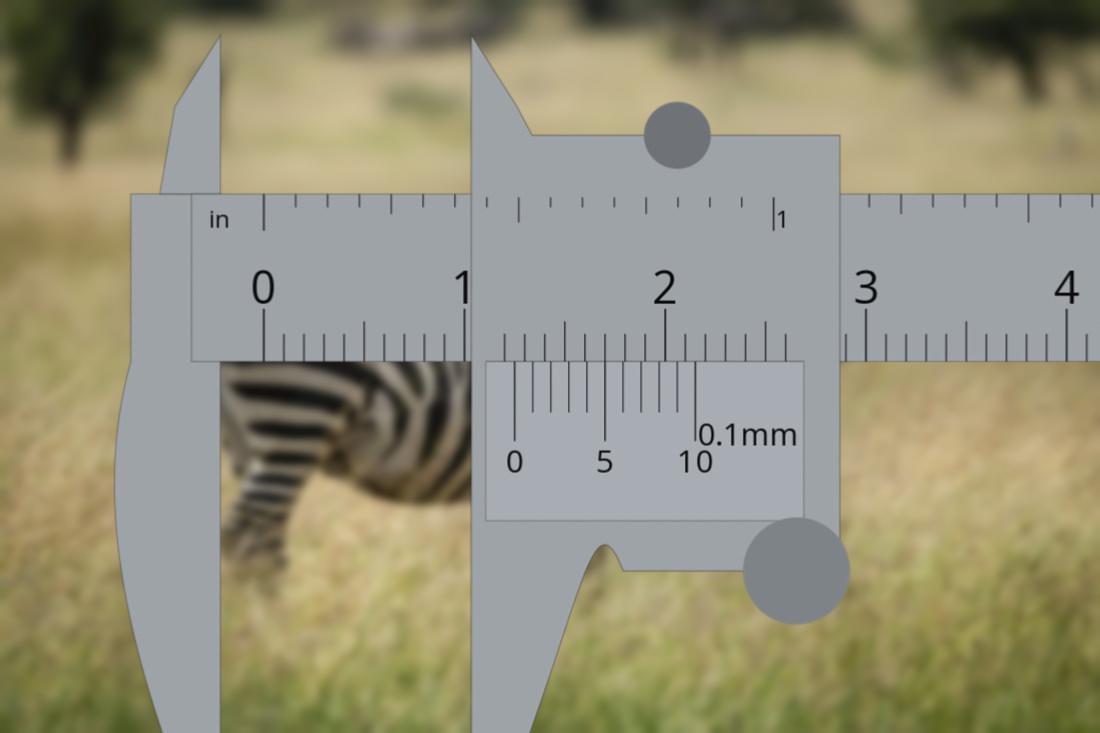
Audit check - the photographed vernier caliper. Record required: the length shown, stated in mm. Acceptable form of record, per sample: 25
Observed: 12.5
